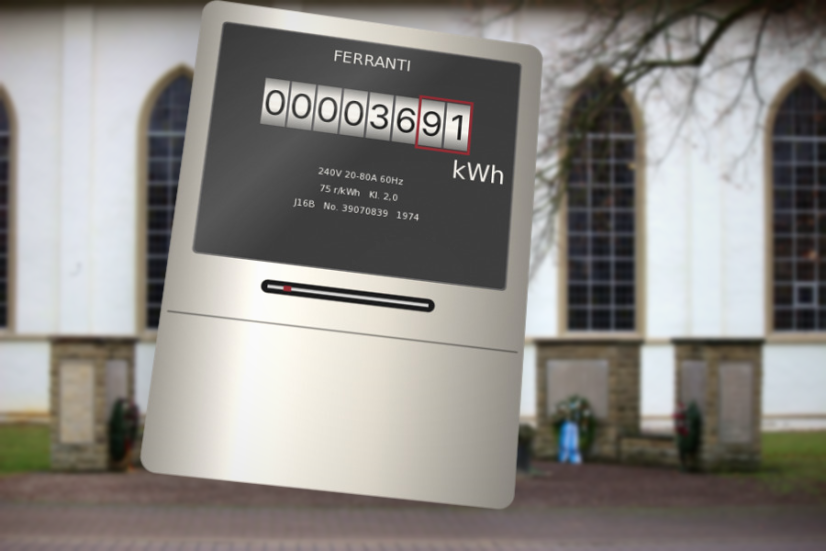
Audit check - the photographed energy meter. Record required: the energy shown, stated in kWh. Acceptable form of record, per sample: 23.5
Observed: 36.91
